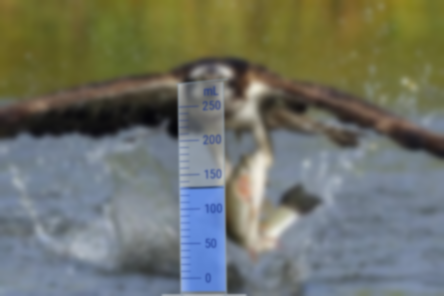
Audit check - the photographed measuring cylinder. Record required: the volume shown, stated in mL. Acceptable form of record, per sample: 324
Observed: 130
